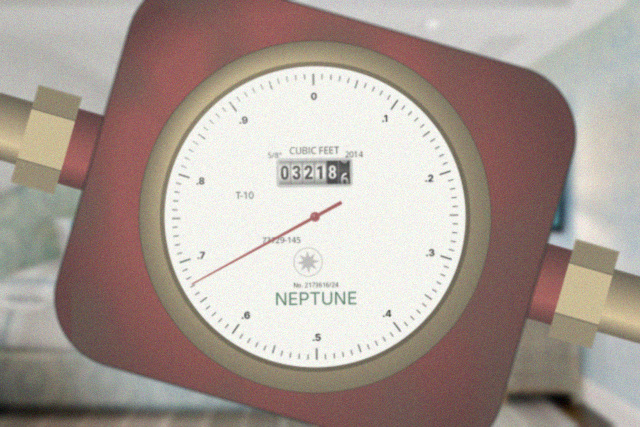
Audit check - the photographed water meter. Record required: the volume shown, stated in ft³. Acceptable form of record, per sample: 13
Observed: 32185.67
